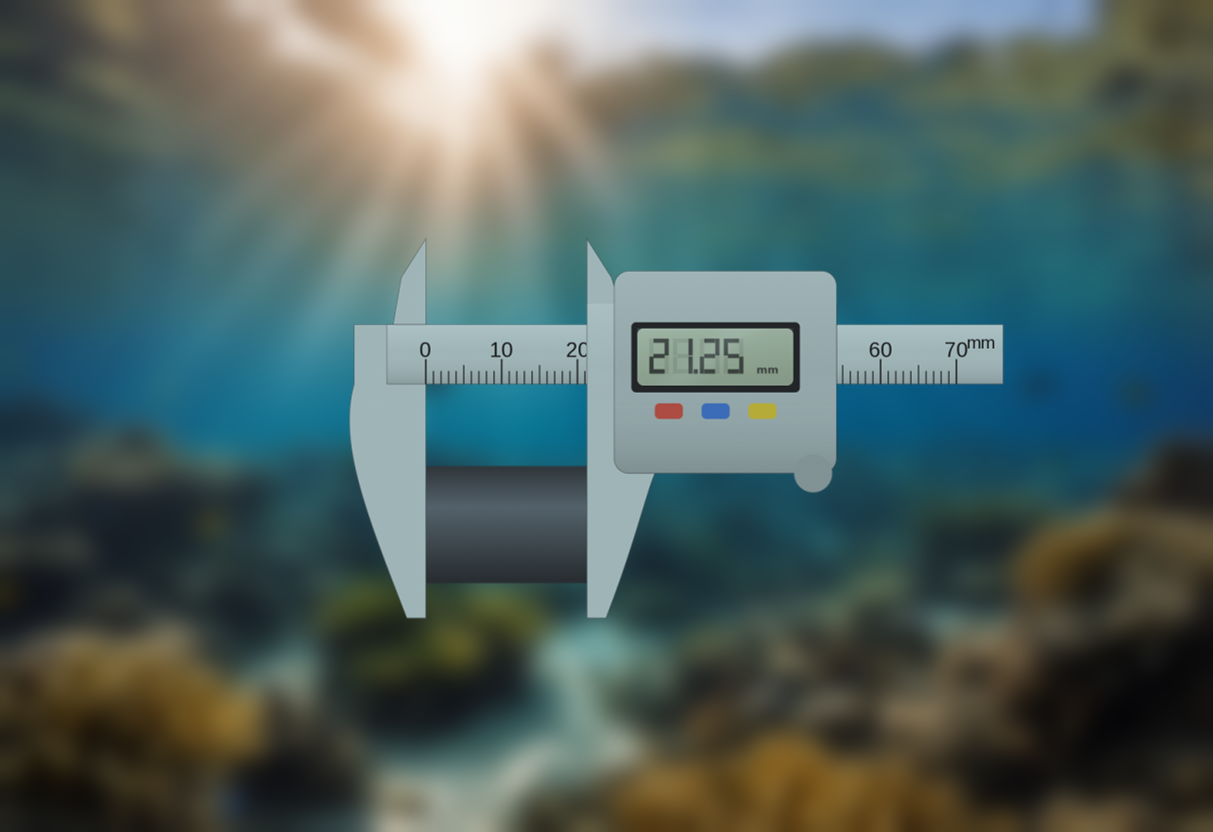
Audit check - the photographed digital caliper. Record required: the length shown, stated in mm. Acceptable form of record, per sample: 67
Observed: 21.25
